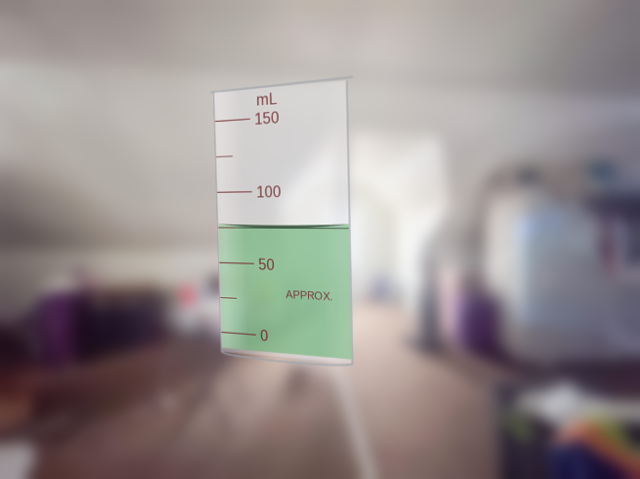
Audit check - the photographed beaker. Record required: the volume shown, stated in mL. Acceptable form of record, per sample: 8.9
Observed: 75
